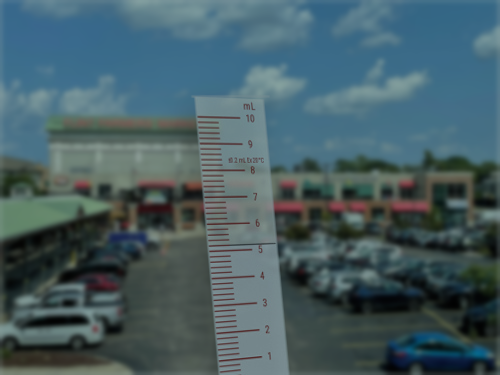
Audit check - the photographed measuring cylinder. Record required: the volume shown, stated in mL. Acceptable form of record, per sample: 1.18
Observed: 5.2
